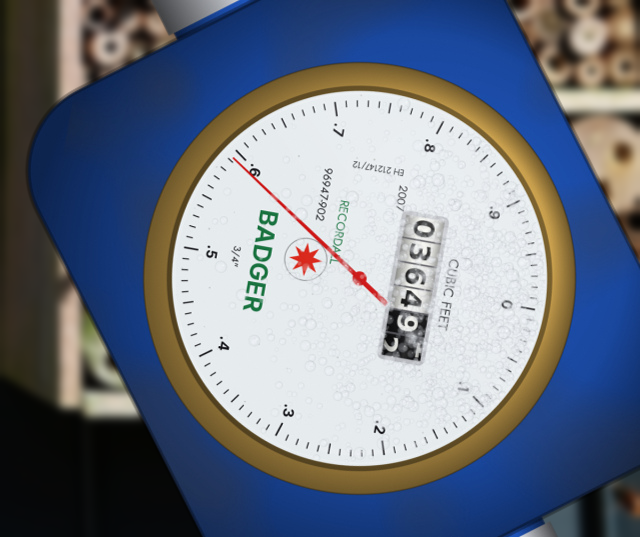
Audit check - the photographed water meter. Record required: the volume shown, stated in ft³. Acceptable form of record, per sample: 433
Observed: 36491.59
